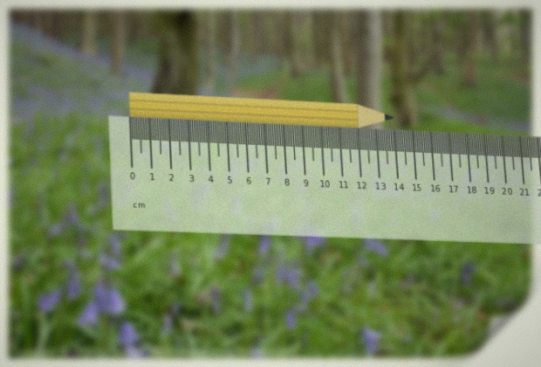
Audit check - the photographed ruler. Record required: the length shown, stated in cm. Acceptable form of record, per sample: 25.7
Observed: 14
